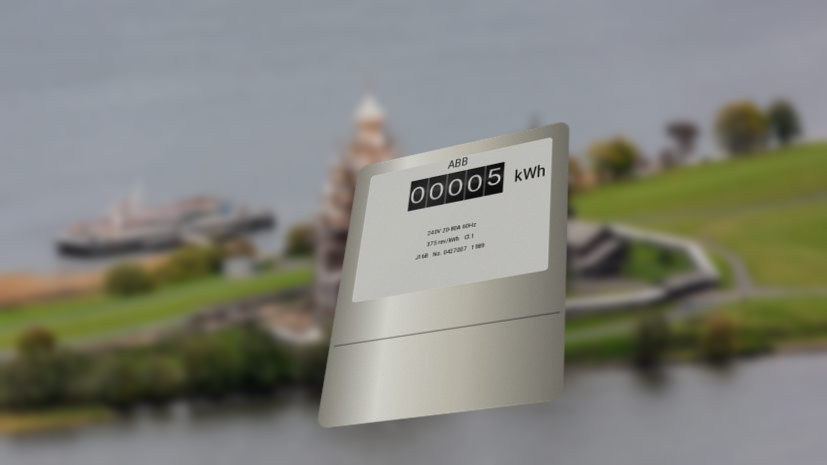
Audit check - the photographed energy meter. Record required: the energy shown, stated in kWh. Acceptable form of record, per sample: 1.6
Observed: 5
